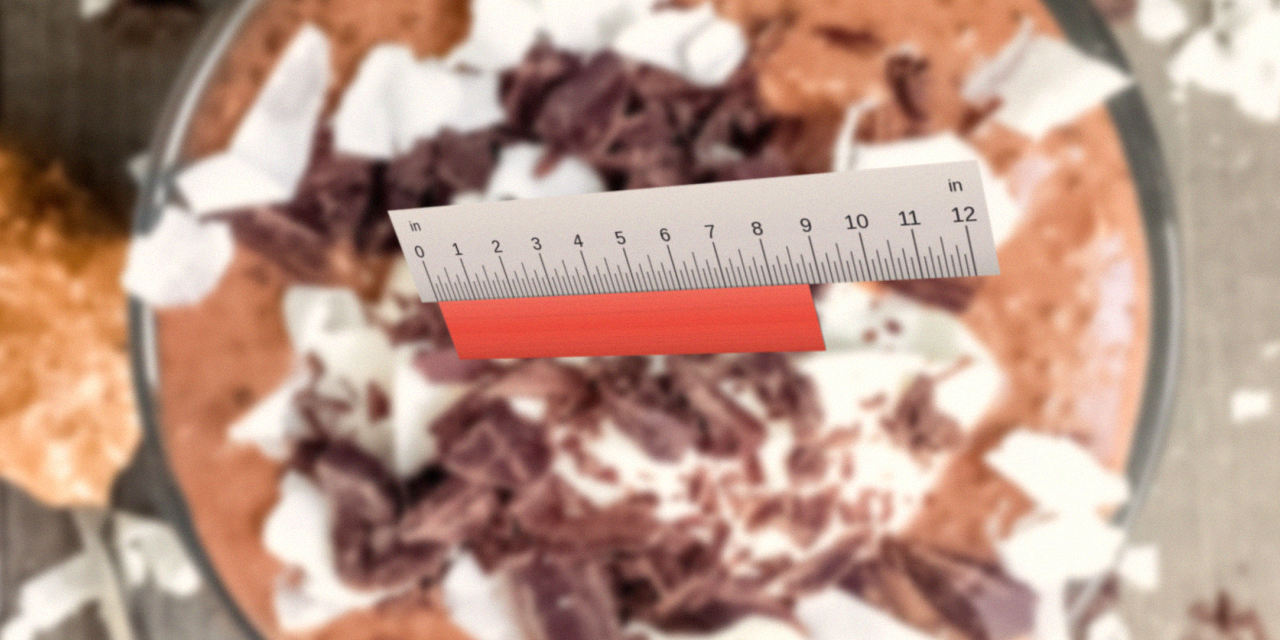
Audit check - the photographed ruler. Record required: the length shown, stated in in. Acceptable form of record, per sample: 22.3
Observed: 8.75
